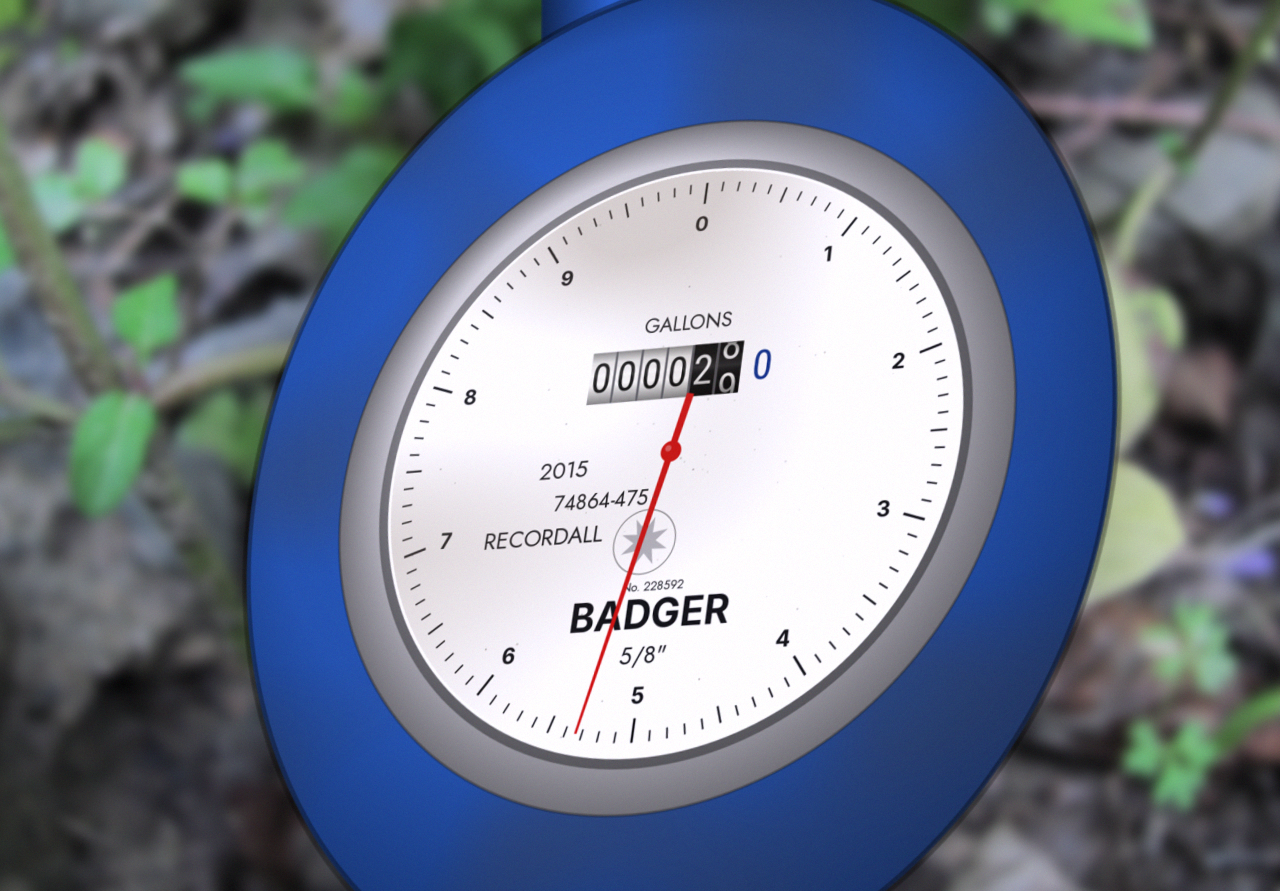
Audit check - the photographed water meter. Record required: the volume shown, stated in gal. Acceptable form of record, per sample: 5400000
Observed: 285.3
